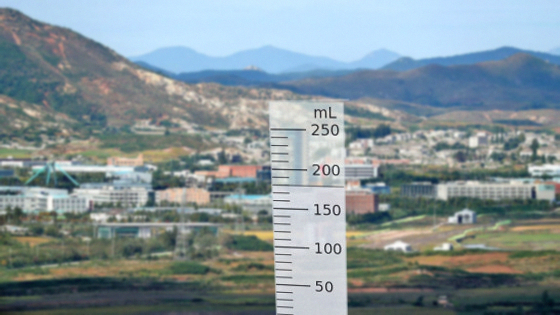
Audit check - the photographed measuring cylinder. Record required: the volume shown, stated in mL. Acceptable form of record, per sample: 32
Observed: 180
